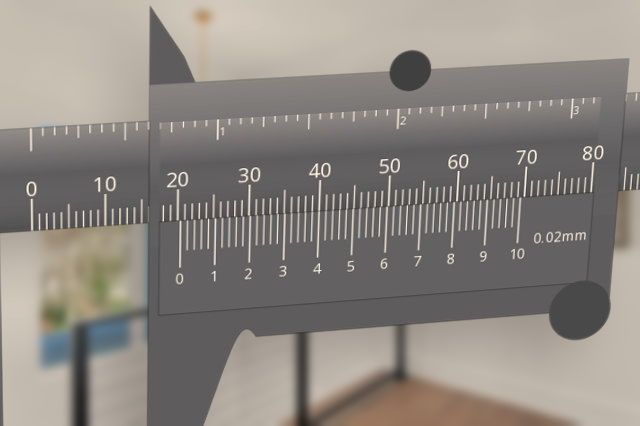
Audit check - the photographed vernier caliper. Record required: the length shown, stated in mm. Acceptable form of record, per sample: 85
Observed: 20.4
